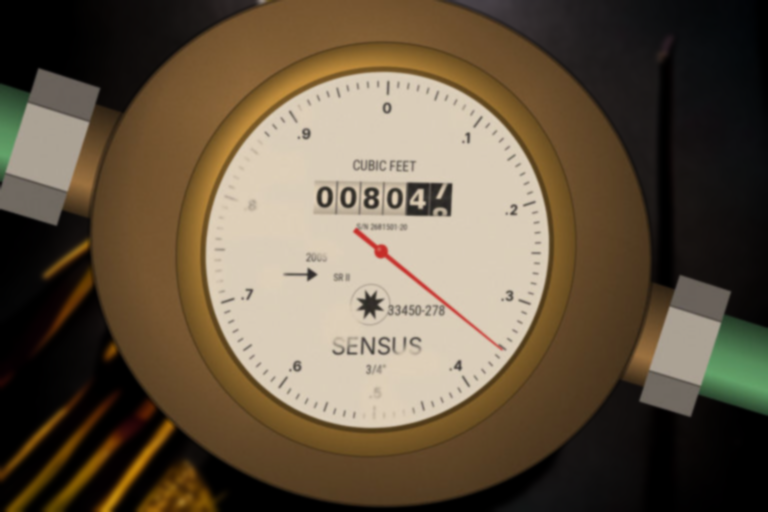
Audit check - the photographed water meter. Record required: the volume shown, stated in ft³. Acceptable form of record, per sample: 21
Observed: 8047.35
